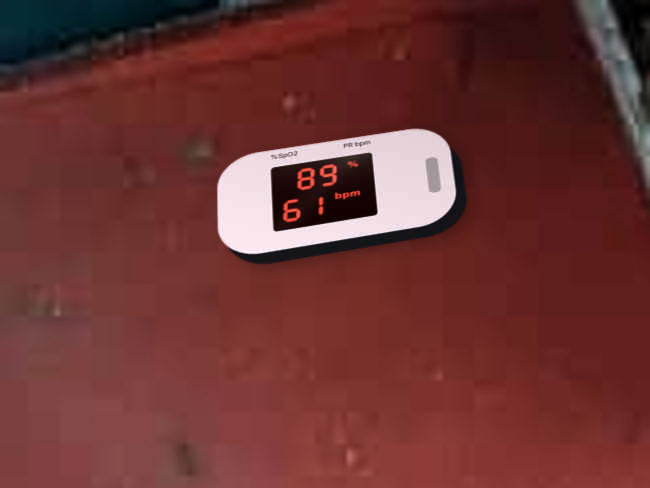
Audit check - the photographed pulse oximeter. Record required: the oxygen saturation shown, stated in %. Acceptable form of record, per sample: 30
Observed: 89
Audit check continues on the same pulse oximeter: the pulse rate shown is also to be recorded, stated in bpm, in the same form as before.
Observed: 61
